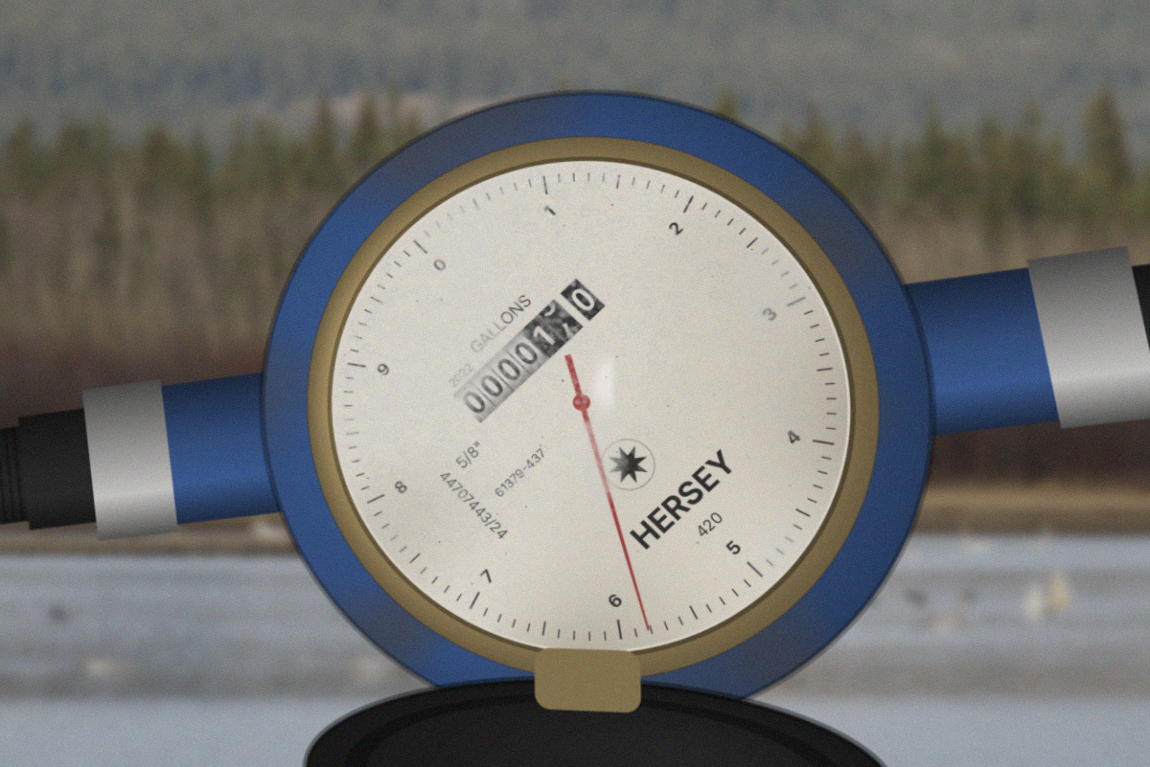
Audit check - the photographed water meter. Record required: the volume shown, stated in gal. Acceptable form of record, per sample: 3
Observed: 135.8
